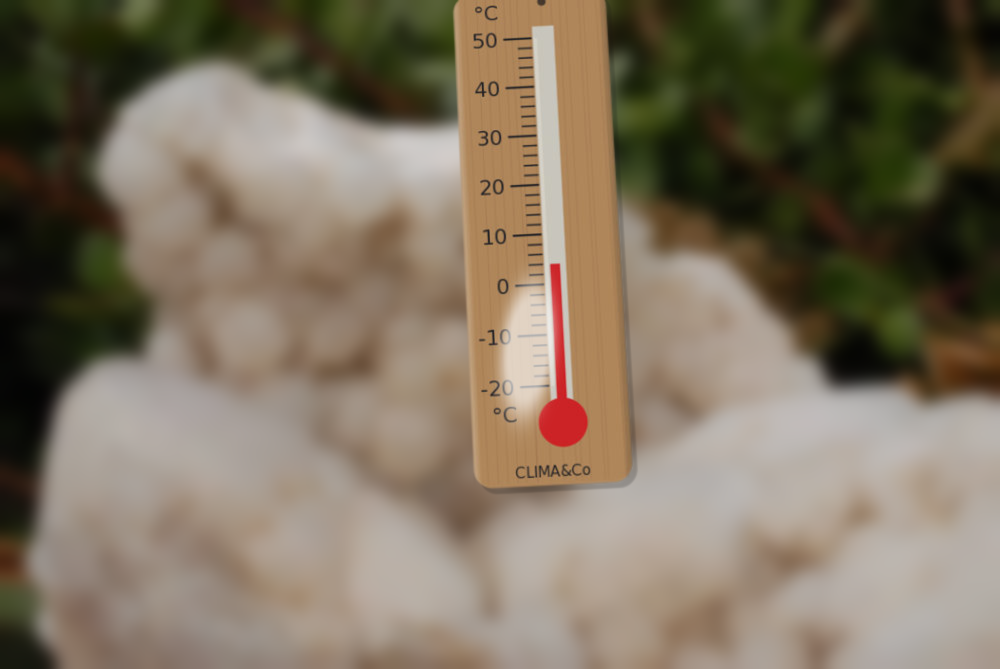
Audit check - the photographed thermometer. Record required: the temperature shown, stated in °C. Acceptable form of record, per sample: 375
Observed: 4
